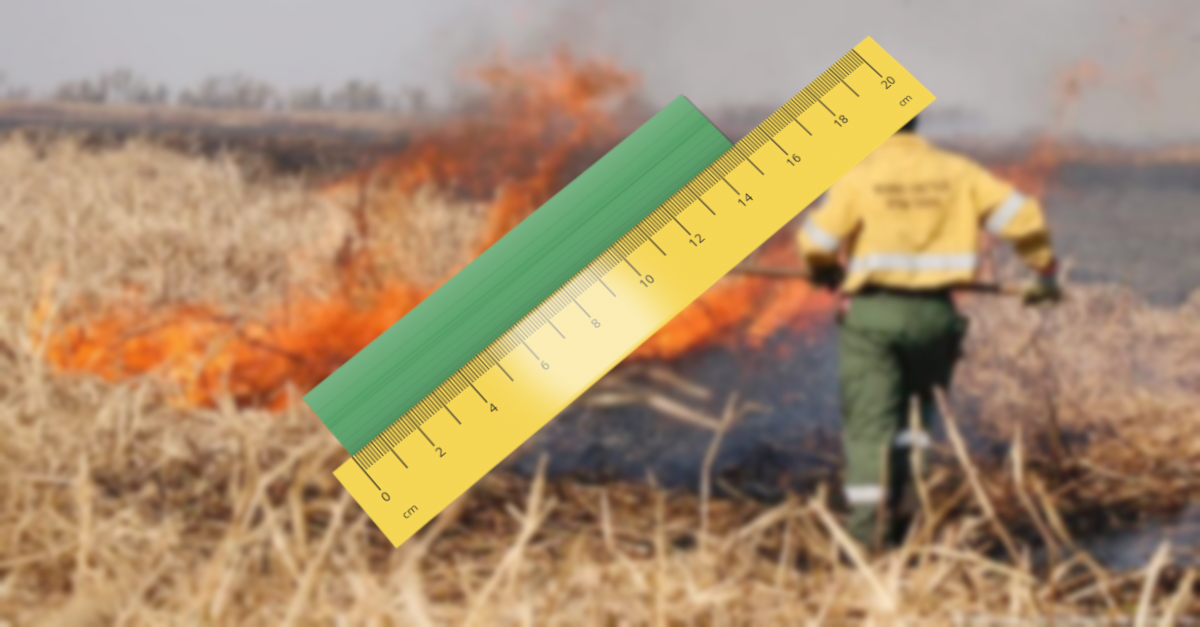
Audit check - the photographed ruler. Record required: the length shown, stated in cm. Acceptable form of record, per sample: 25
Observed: 15
